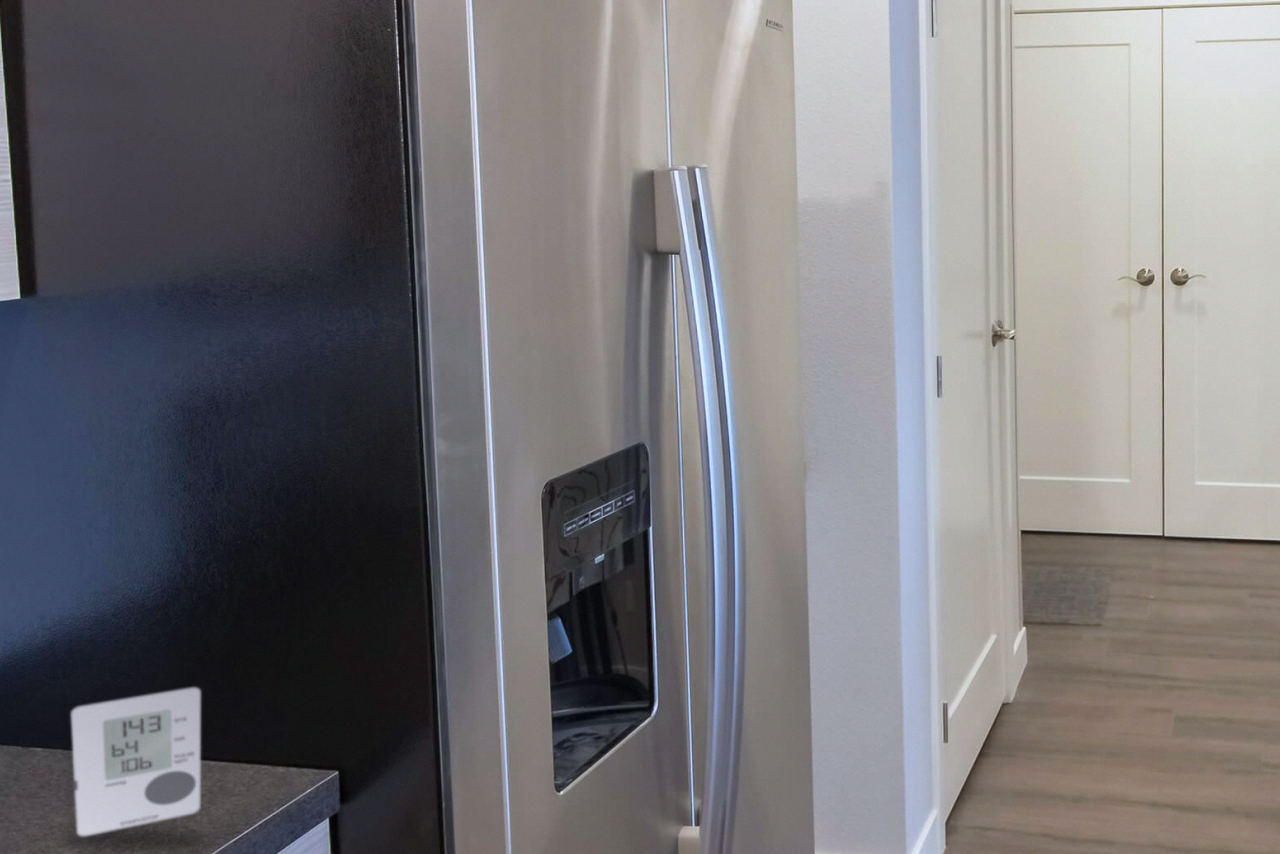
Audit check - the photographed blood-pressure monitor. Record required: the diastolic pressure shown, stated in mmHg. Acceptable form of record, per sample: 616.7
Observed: 64
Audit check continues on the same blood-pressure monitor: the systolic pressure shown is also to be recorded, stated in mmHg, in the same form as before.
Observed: 143
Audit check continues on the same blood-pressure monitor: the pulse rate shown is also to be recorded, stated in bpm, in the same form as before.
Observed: 106
